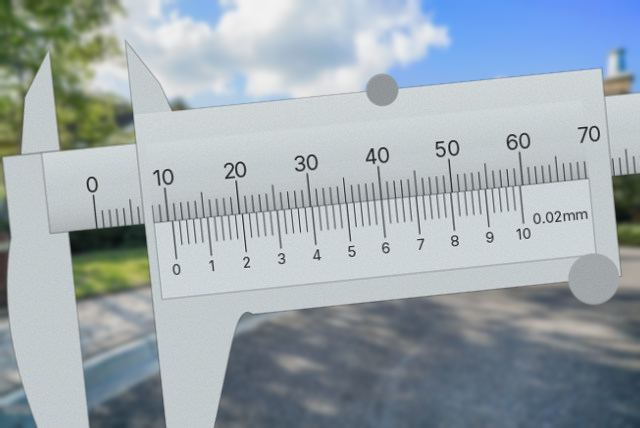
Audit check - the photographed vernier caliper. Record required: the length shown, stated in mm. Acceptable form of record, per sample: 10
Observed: 10.6
